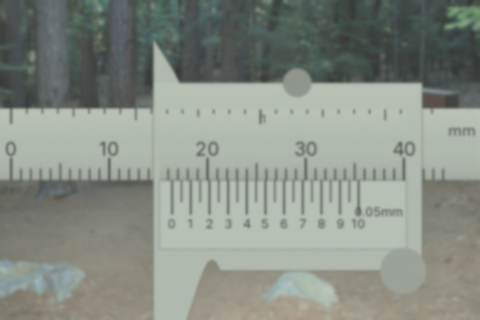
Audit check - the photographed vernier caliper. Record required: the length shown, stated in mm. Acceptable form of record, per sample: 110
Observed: 16.4
